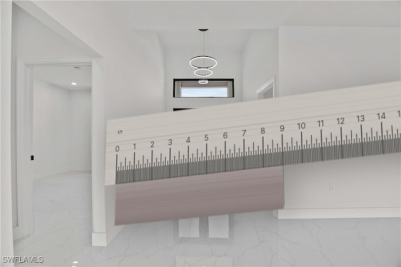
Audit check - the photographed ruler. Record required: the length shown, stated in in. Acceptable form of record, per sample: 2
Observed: 9
